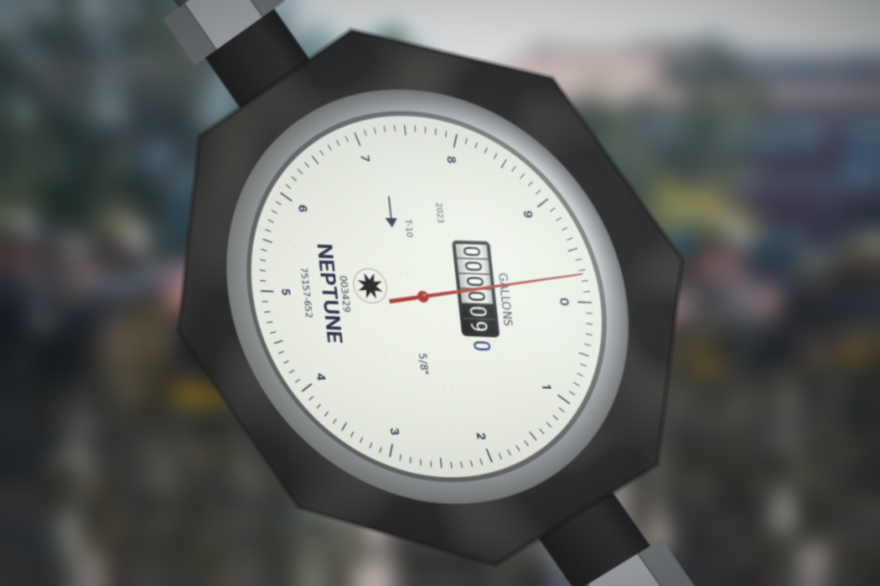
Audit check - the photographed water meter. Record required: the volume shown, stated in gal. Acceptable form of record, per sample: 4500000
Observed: 89.7
